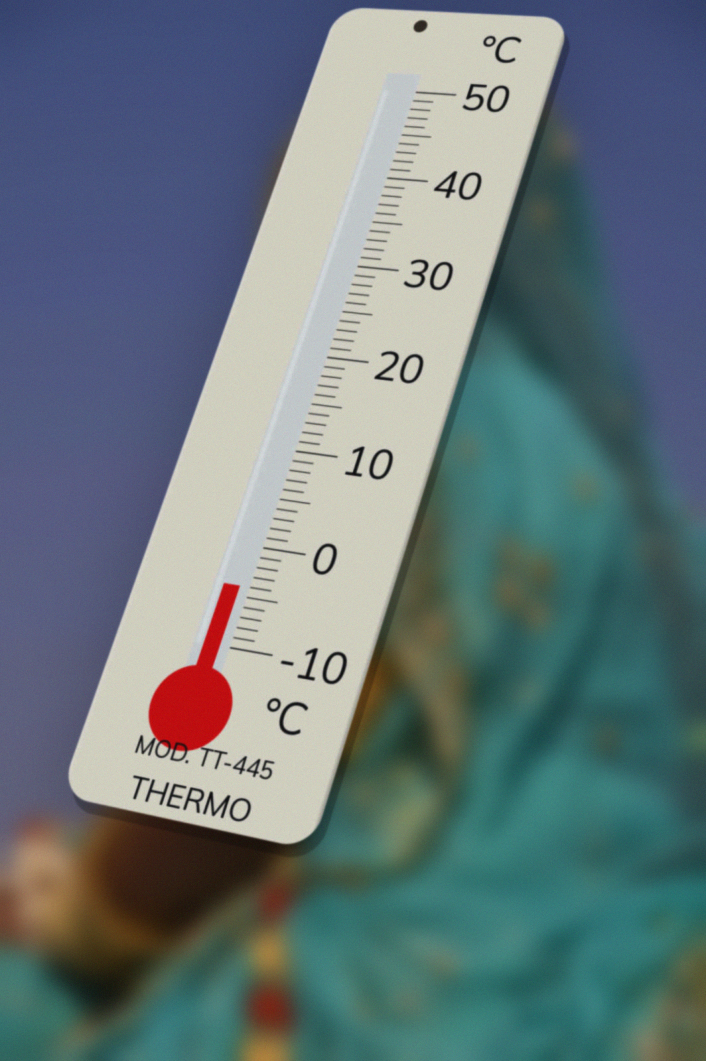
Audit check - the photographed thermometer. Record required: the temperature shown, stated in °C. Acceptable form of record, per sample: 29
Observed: -4
